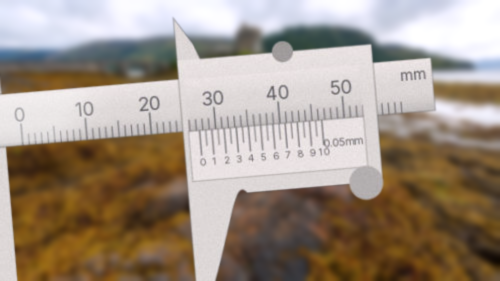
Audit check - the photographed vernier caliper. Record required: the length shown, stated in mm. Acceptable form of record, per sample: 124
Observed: 27.5
